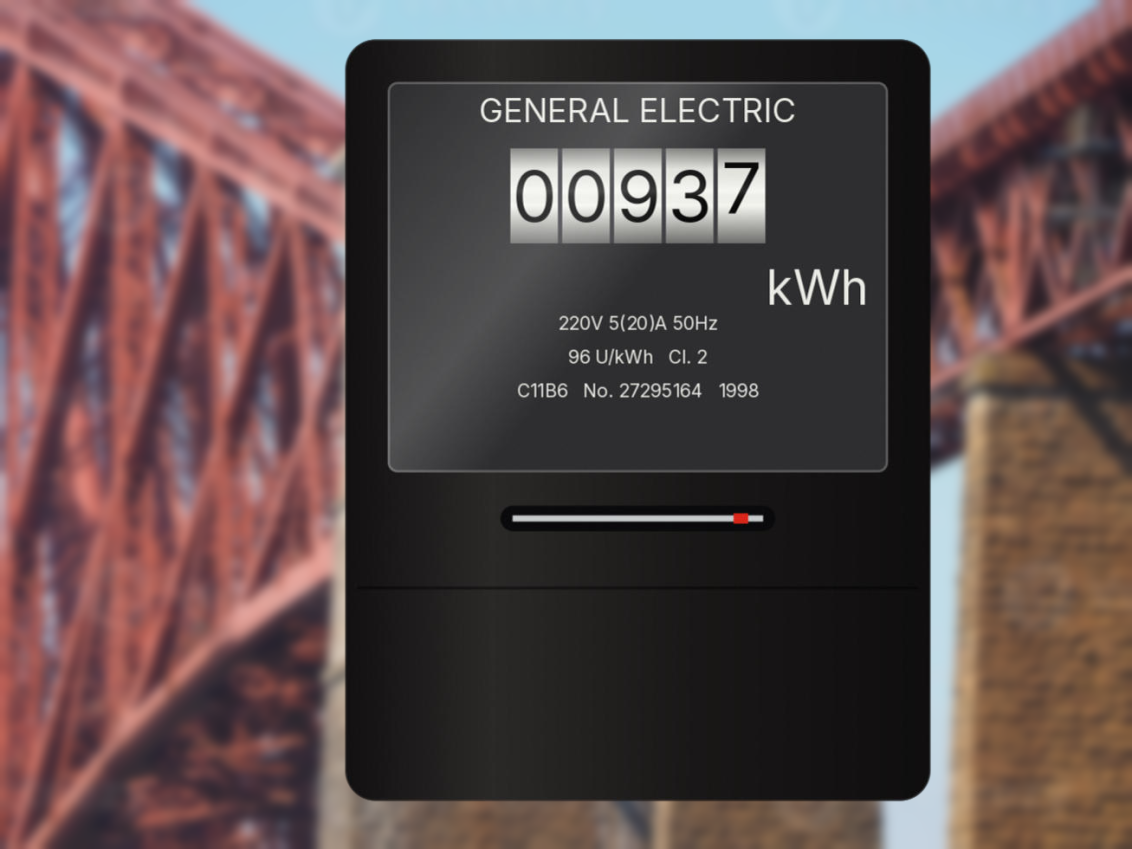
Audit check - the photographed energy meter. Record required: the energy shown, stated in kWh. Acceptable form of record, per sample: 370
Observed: 937
